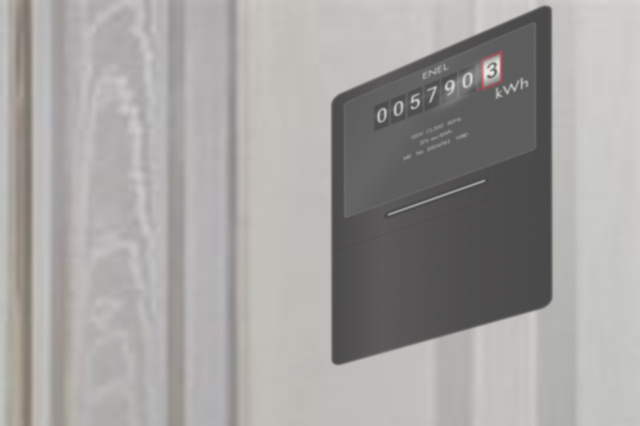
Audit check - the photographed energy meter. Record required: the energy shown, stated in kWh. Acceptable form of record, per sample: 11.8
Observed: 5790.3
